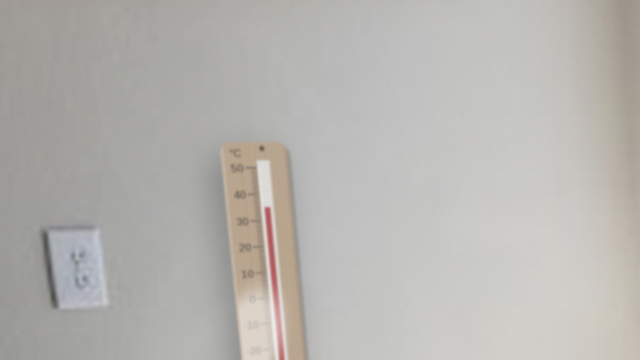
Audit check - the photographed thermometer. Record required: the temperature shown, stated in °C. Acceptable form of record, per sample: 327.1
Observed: 35
